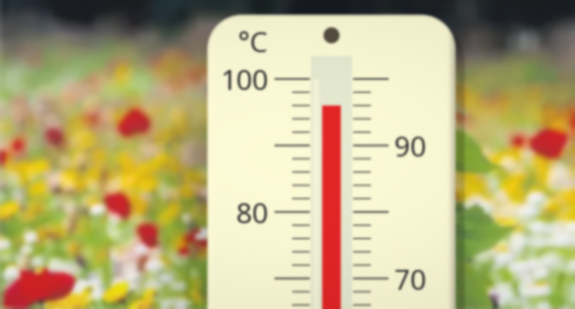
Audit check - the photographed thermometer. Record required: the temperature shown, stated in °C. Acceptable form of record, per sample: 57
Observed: 96
